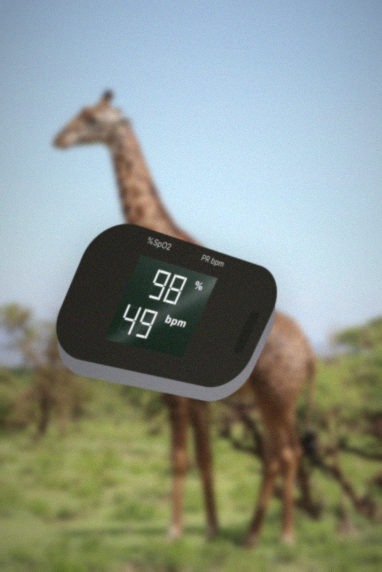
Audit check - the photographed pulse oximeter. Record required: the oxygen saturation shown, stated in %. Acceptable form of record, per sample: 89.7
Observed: 98
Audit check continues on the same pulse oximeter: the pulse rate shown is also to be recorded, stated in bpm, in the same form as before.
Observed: 49
